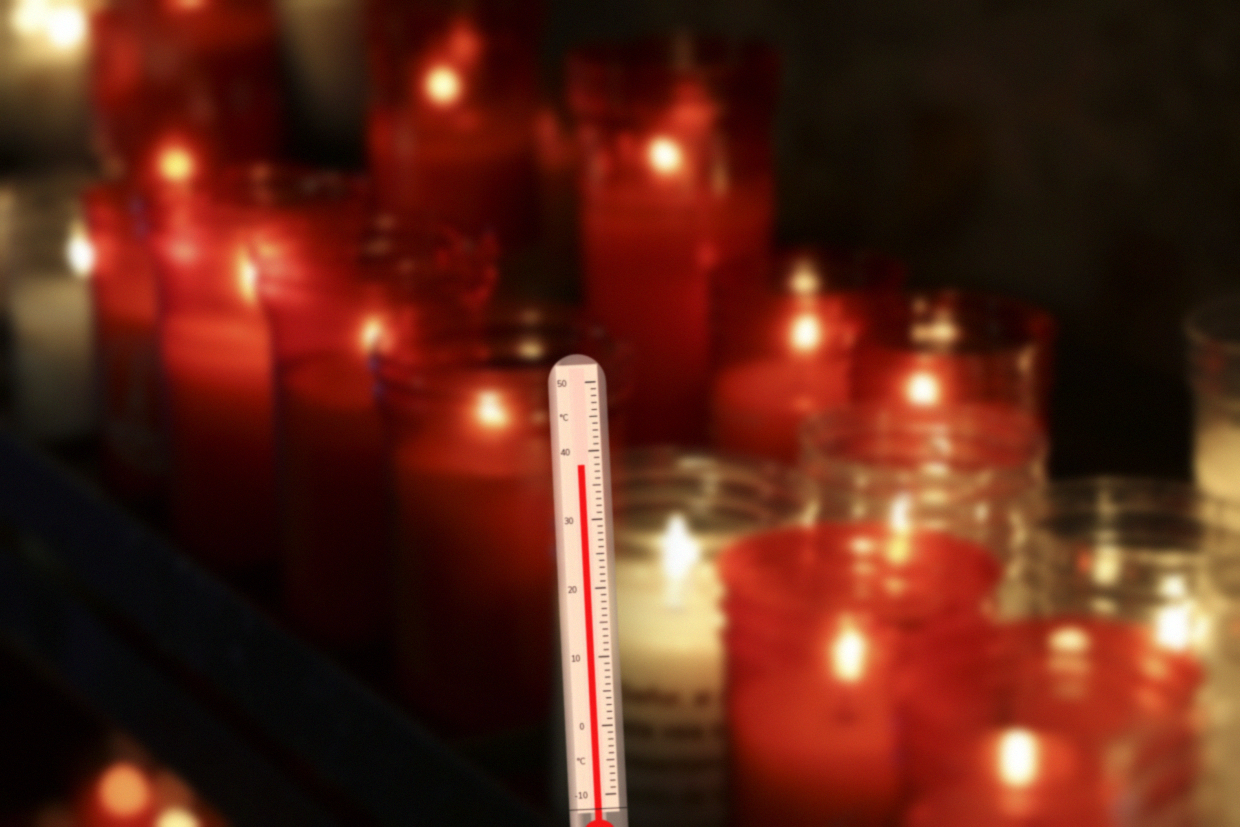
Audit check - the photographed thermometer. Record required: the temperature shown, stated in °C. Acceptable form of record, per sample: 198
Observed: 38
